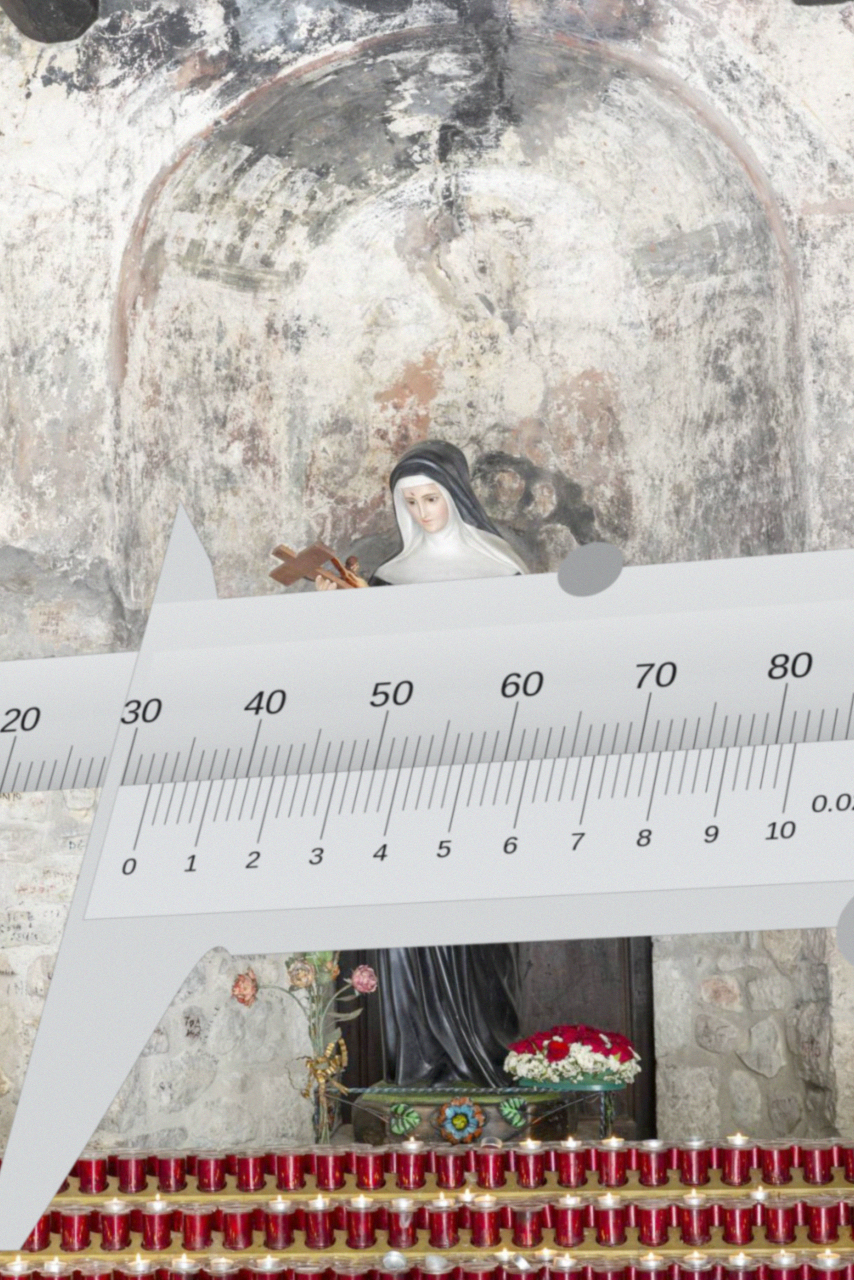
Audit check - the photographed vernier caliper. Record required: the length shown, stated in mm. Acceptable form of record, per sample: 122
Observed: 32.4
